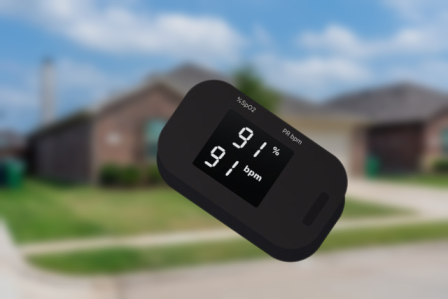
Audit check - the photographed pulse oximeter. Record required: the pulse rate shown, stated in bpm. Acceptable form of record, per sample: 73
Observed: 91
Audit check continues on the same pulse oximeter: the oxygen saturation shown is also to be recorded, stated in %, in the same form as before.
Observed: 91
